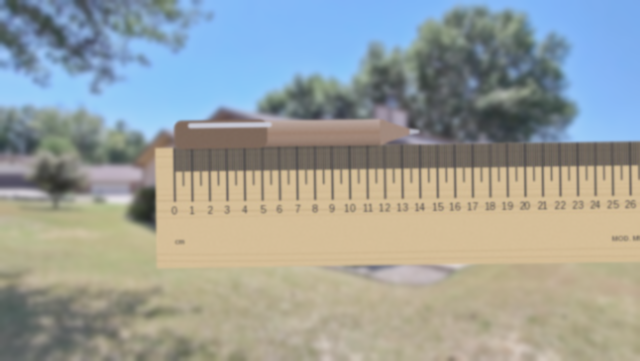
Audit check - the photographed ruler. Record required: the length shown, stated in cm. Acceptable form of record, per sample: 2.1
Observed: 14
